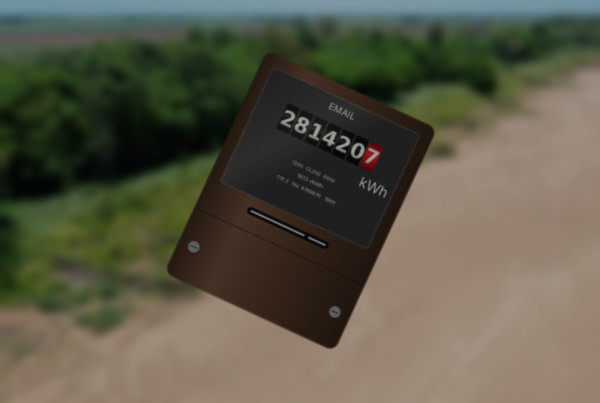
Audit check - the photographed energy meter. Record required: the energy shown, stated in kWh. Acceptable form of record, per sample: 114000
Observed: 281420.7
